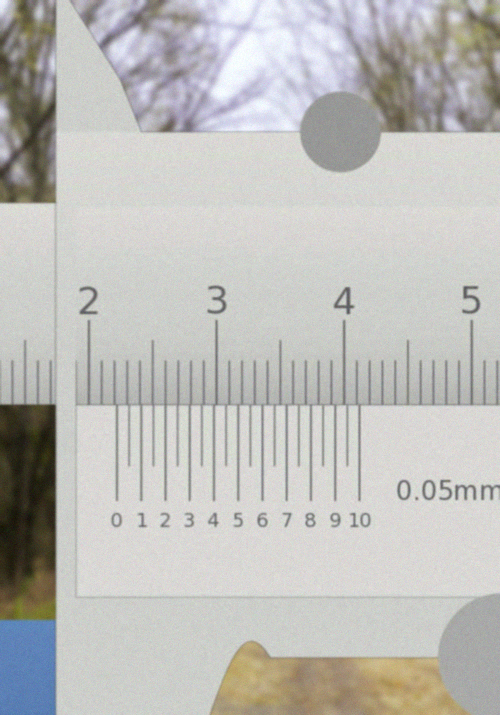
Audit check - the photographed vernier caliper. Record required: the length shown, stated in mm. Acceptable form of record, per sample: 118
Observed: 22.2
